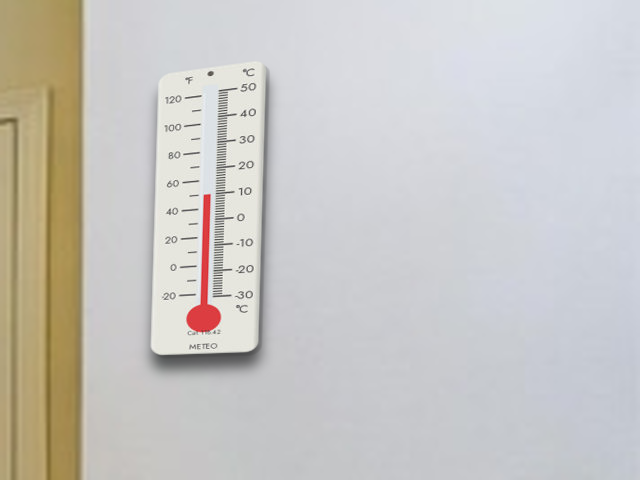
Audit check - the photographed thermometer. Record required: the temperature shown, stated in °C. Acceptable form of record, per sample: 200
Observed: 10
